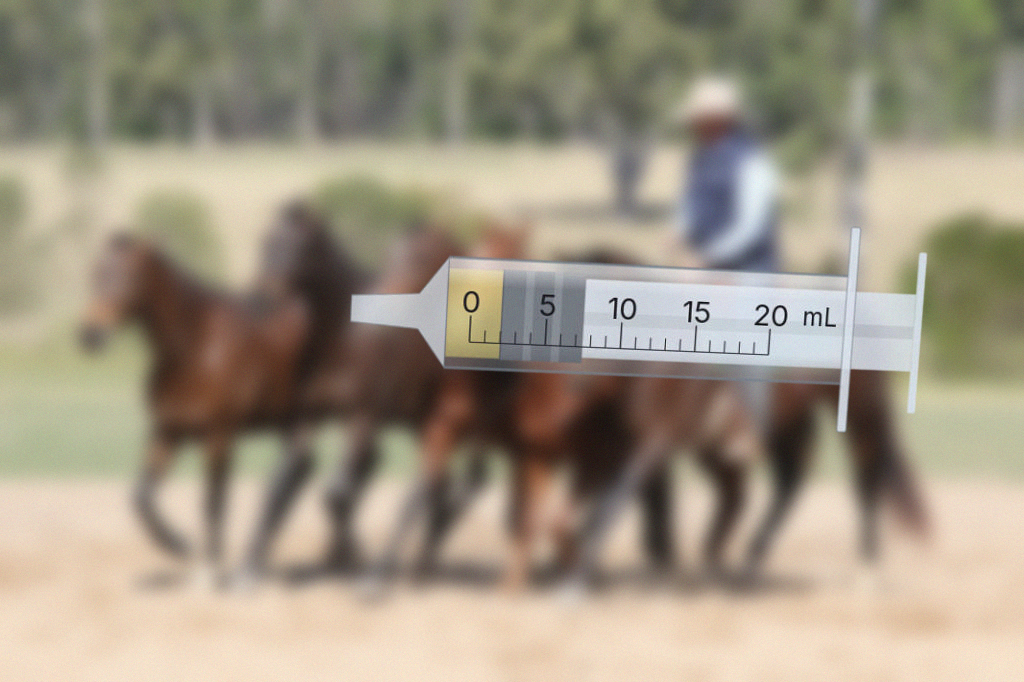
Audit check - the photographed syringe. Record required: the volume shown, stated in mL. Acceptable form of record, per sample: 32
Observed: 2
